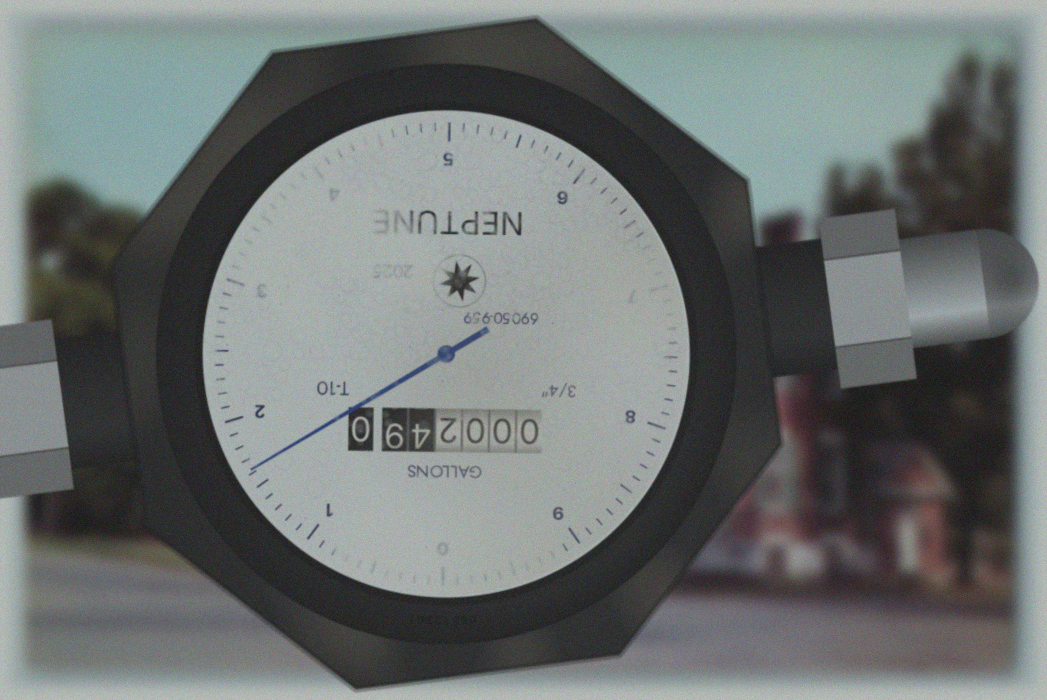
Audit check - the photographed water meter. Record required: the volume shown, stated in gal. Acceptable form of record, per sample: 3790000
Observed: 2491.6
